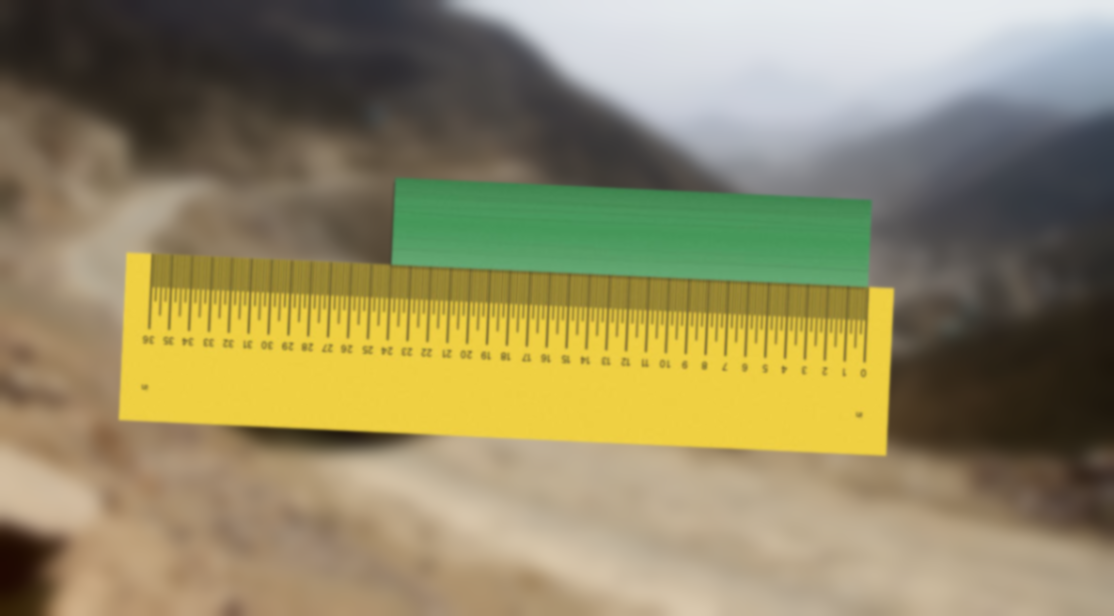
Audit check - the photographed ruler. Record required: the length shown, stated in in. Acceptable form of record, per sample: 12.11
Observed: 24
